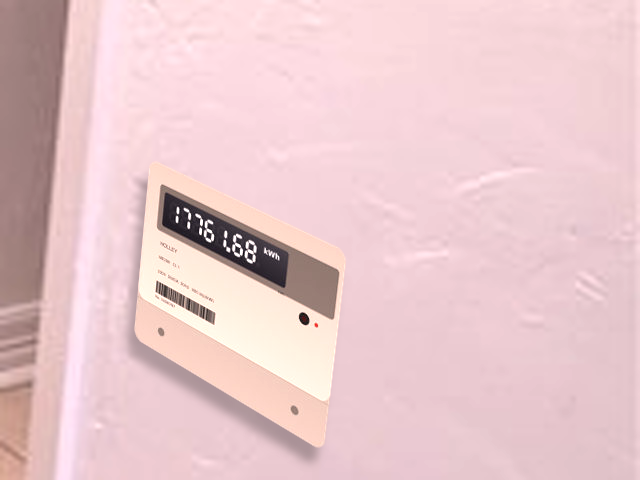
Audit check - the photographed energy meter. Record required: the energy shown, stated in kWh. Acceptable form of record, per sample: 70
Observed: 17761.68
